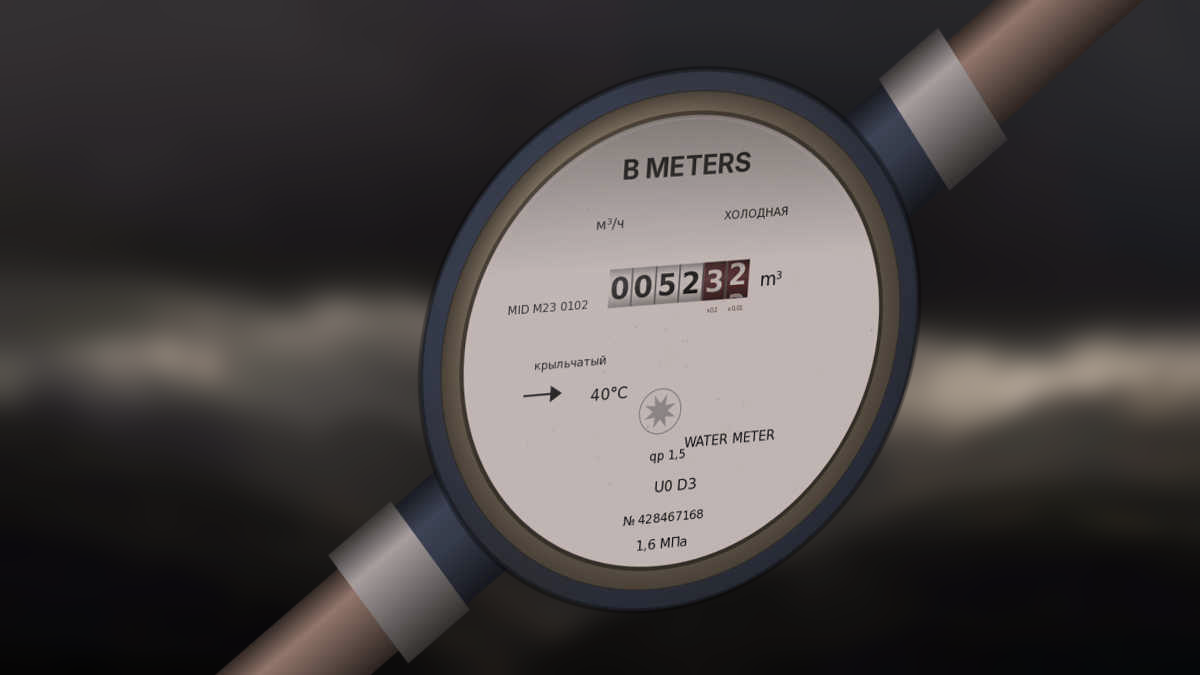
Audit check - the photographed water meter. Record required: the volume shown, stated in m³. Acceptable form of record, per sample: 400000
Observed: 52.32
